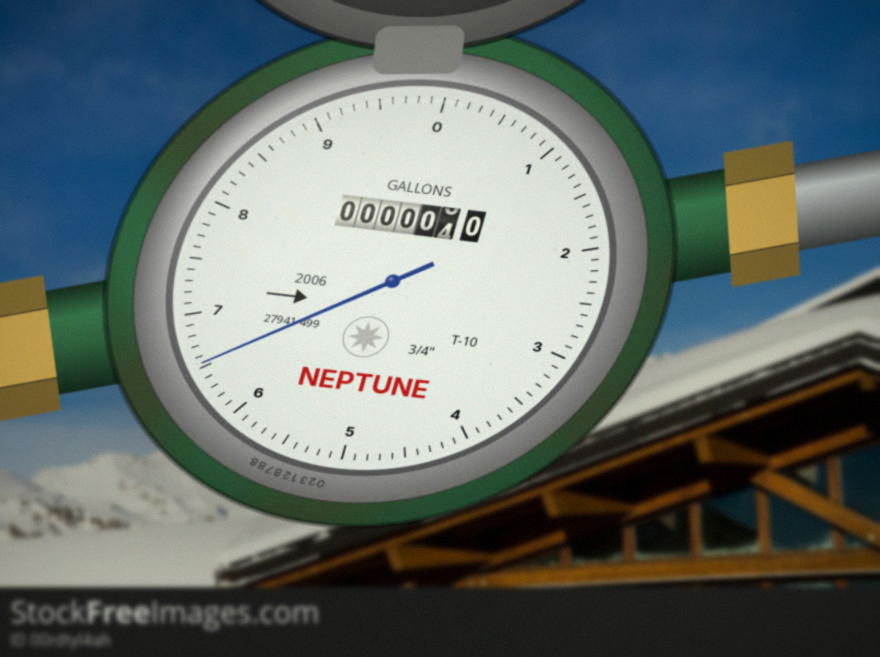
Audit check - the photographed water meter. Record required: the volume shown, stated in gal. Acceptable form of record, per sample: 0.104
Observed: 36.5
